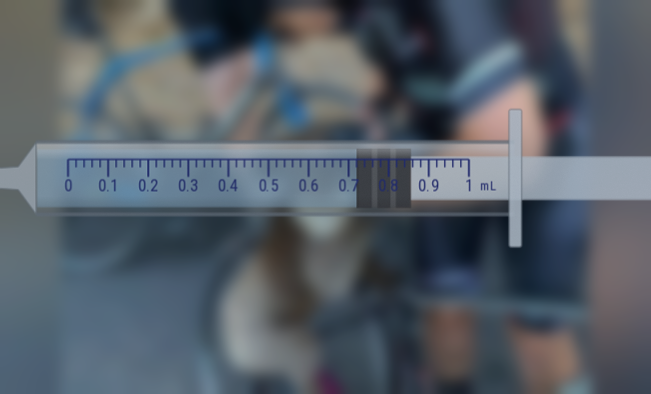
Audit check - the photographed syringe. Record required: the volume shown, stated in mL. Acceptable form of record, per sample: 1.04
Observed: 0.72
